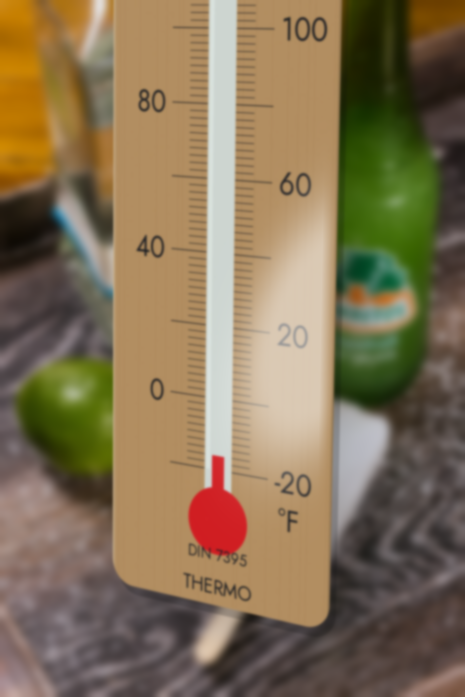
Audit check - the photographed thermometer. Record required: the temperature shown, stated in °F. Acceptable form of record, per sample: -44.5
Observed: -16
